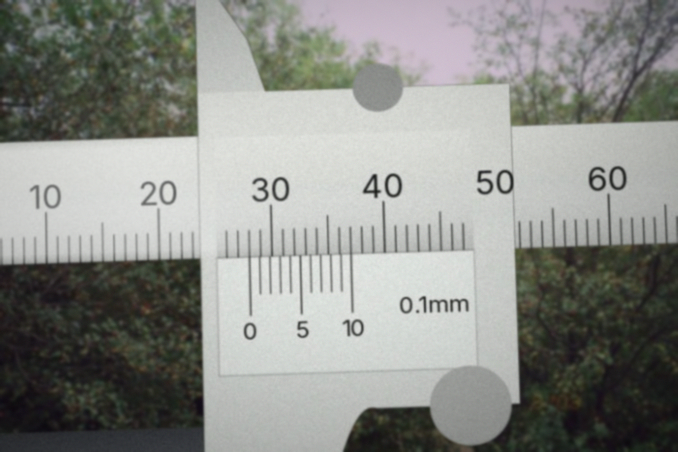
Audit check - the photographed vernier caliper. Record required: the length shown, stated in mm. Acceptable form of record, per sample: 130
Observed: 28.0
